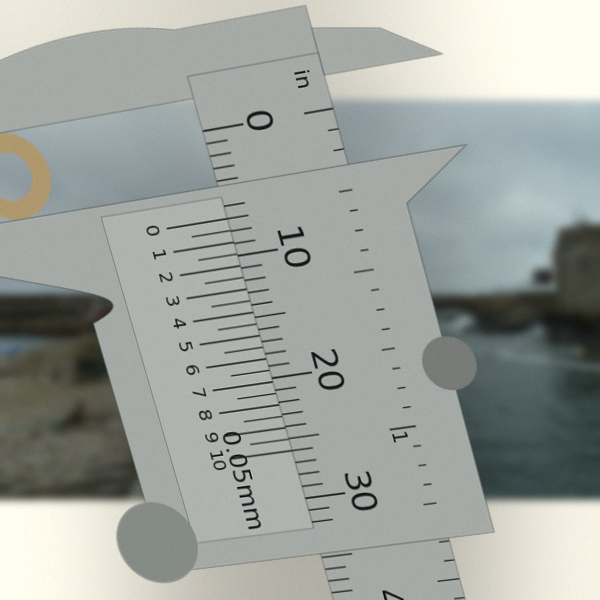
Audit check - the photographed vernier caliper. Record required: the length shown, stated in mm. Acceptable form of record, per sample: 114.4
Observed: 7.0
